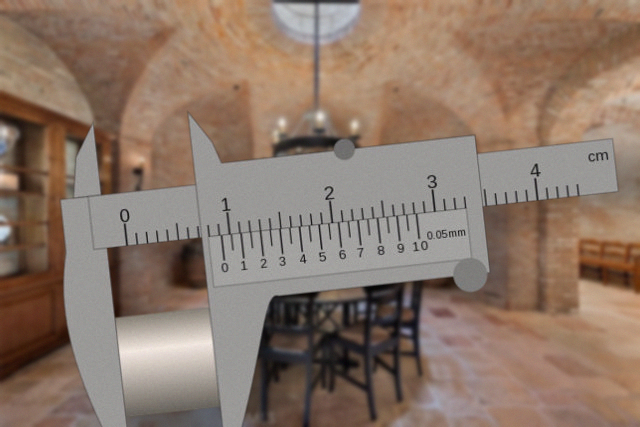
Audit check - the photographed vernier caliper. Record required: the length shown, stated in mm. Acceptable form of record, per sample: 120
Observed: 9.2
